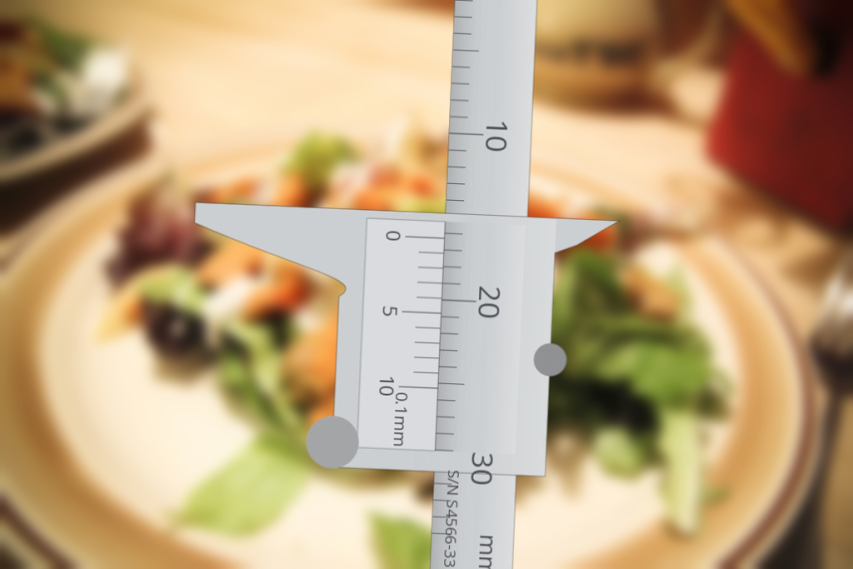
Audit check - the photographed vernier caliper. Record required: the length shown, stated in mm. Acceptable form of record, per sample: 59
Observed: 16.3
